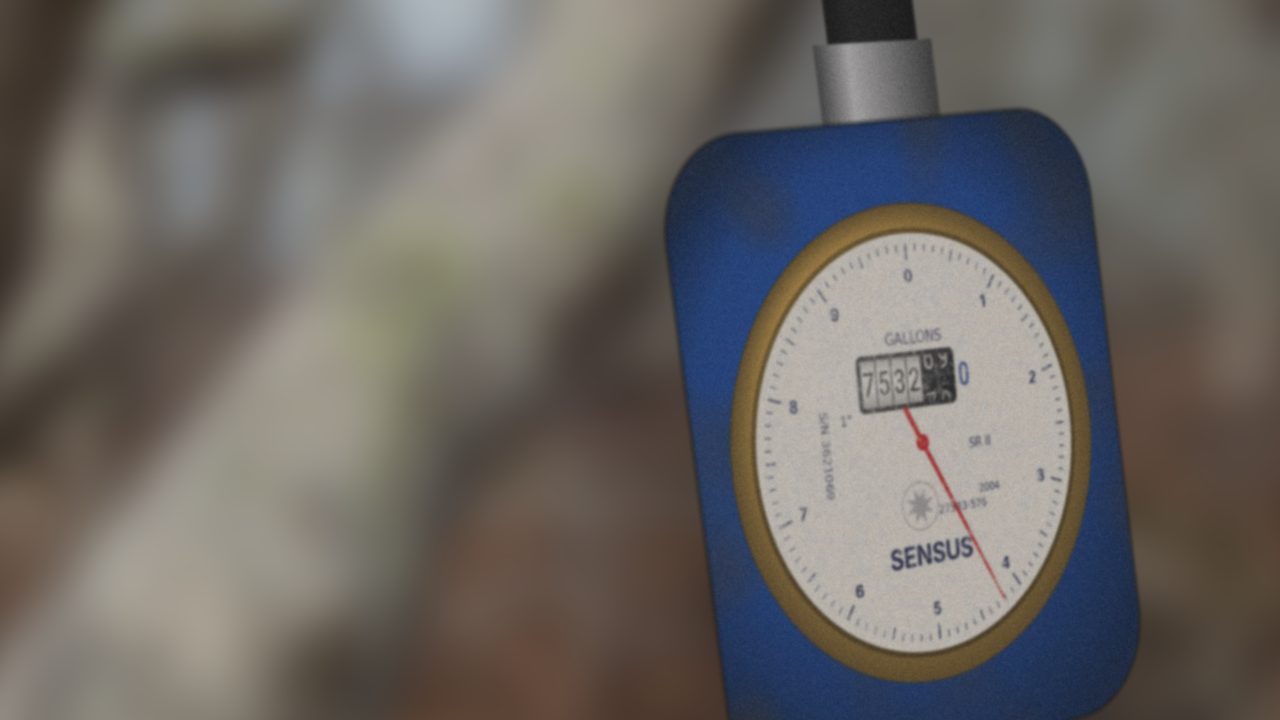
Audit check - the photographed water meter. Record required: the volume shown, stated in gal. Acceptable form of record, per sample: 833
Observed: 7532694.2
